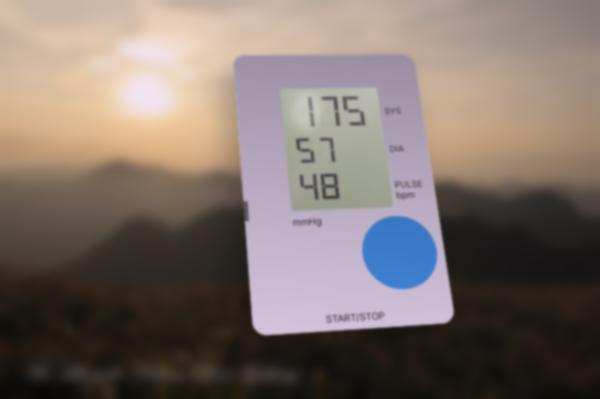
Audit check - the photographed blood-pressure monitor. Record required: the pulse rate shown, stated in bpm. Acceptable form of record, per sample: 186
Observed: 48
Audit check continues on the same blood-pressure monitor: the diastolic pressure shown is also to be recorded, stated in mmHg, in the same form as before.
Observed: 57
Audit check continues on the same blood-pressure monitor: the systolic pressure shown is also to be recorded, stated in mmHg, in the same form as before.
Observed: 175
